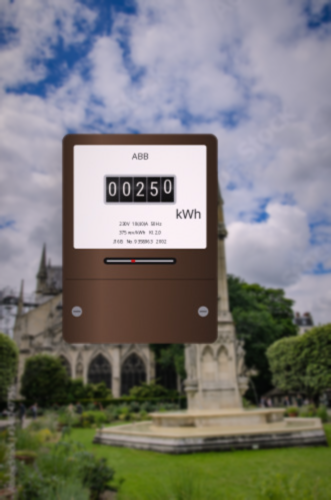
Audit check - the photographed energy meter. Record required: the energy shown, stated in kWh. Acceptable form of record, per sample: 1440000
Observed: 250
